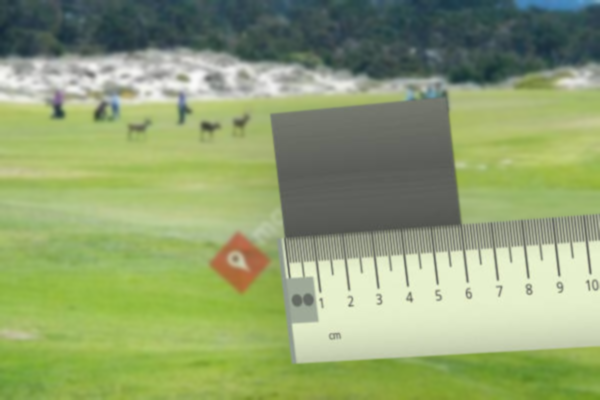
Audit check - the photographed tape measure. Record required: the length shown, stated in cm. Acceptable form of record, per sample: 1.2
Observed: 6
